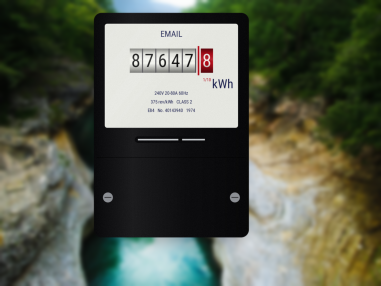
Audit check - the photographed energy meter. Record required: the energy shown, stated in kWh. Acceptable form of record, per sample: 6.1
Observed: 87647.8
